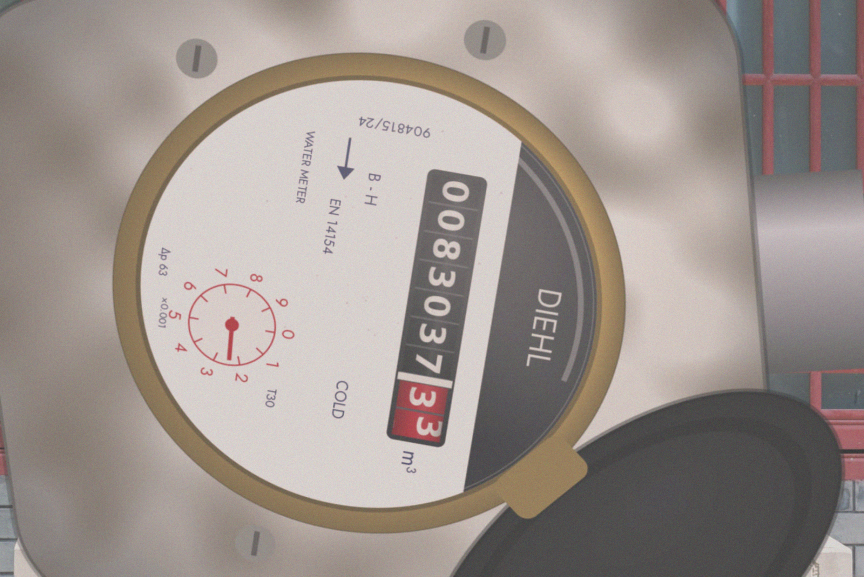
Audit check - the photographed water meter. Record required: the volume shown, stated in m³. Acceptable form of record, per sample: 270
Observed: 83037.332
